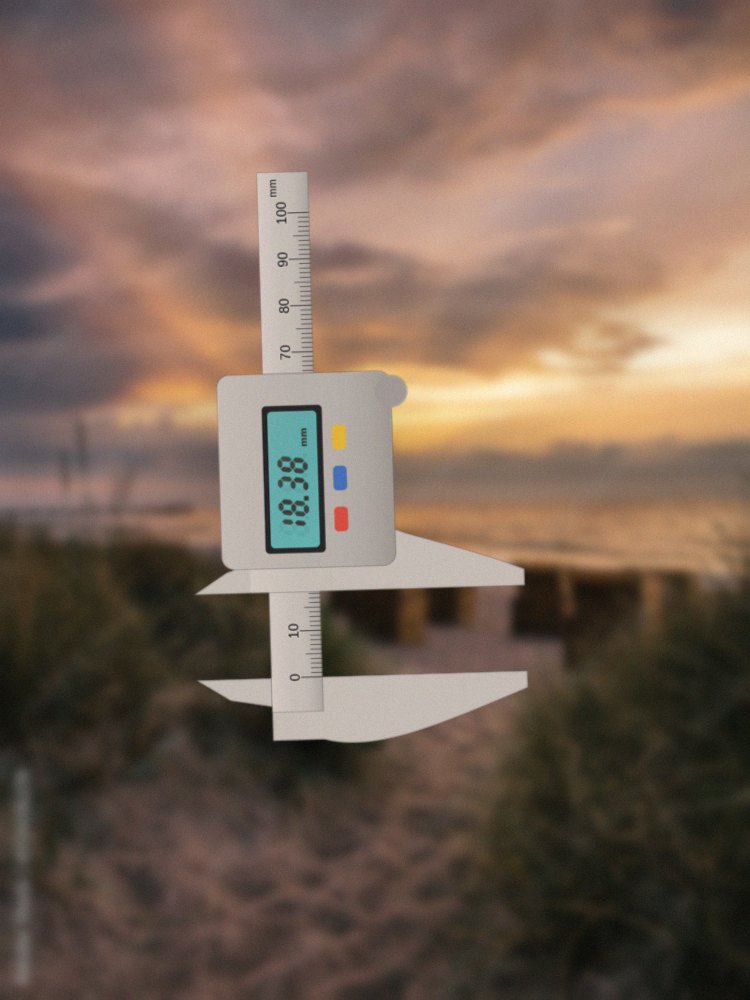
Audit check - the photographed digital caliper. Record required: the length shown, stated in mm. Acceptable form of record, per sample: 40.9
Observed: 18.38
